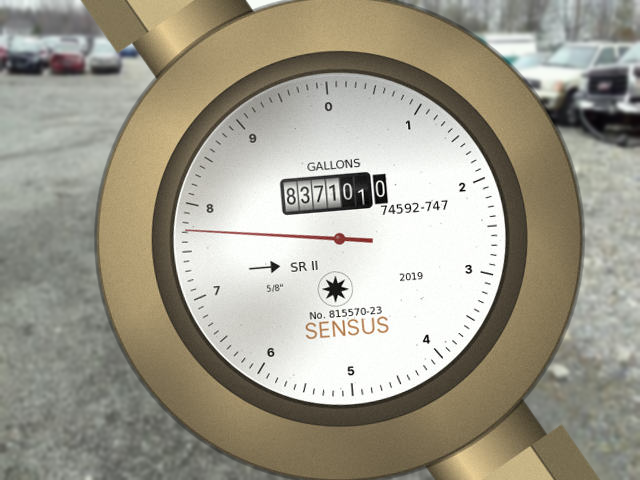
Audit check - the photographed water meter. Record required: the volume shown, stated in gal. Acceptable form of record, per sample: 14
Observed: 8371007.7
